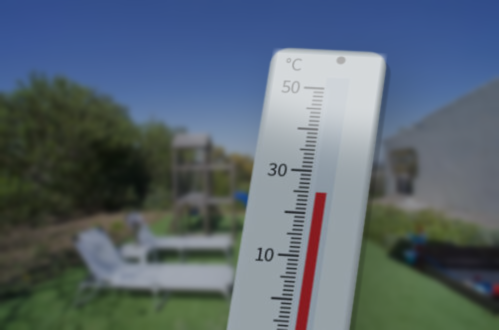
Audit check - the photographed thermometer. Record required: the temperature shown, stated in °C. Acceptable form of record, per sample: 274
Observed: 25
